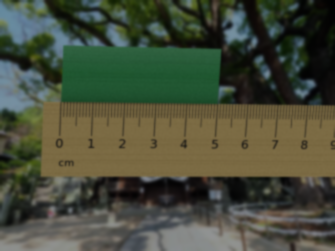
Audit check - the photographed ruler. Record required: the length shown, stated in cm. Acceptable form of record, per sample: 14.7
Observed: 5
